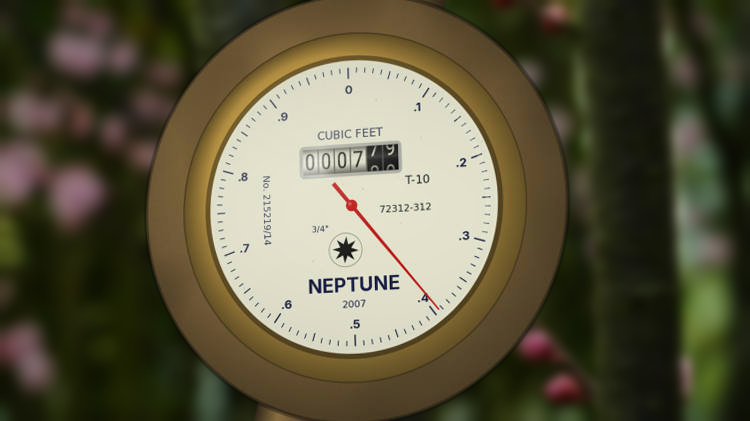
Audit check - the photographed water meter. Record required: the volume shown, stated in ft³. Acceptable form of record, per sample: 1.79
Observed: 779.39
